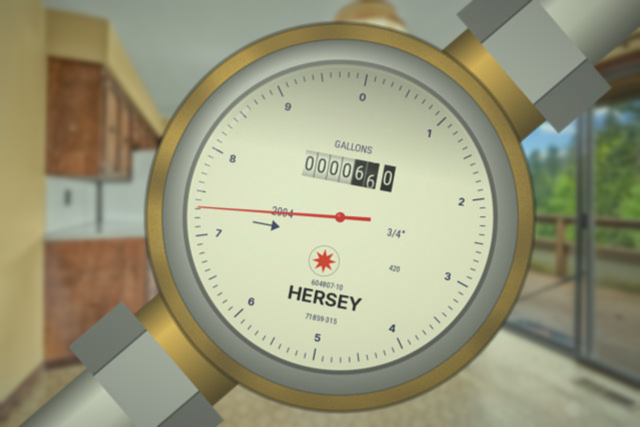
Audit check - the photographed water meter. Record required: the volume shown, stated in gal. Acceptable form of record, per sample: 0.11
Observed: 657.3
